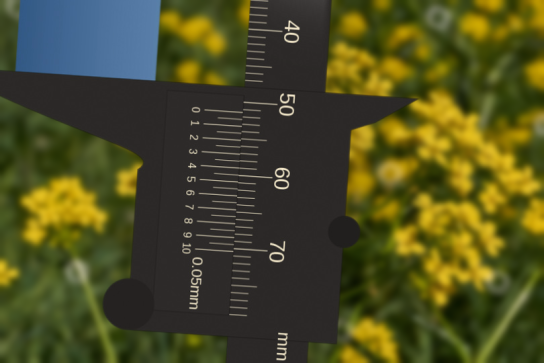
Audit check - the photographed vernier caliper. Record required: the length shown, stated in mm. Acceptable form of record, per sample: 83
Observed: 51.4
